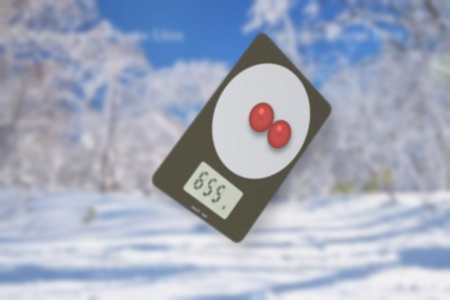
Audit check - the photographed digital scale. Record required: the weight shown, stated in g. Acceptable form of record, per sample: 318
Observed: 655
